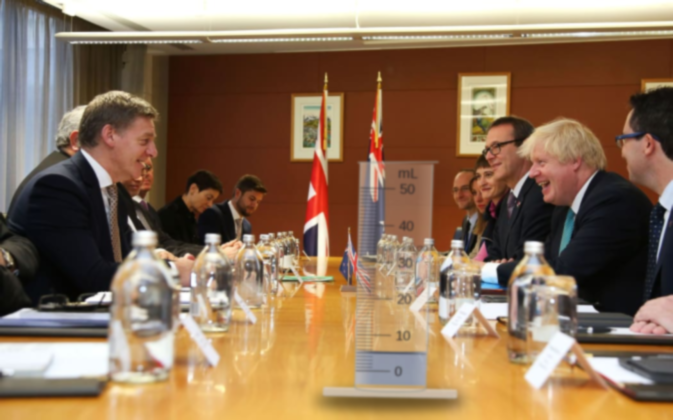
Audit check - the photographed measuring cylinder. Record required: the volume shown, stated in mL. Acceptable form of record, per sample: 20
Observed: 5
